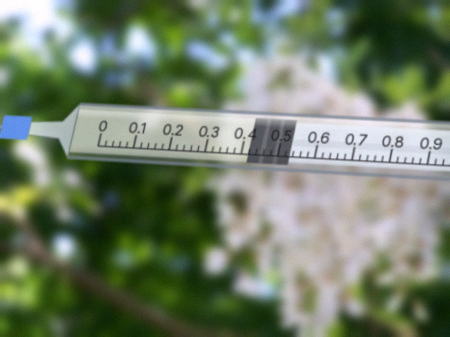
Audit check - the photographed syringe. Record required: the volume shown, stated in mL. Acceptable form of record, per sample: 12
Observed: 0.42
